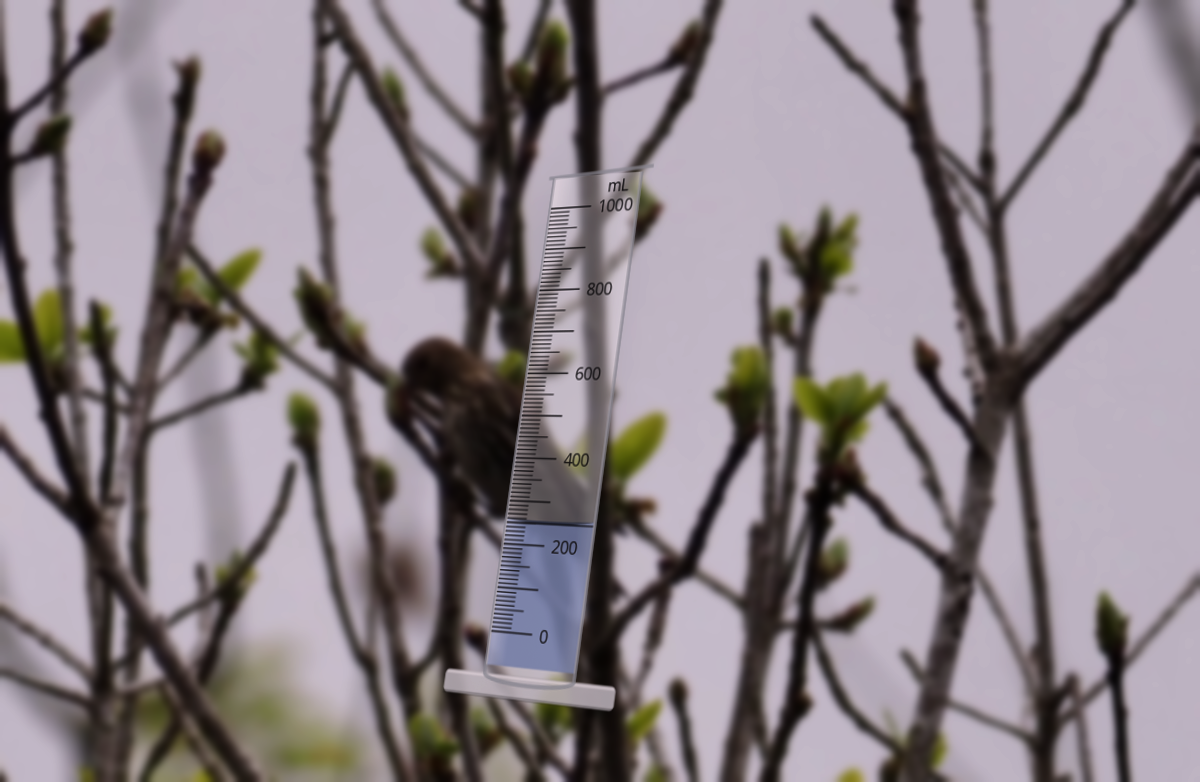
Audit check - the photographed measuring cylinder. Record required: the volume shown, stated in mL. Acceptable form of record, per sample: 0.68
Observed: 250
